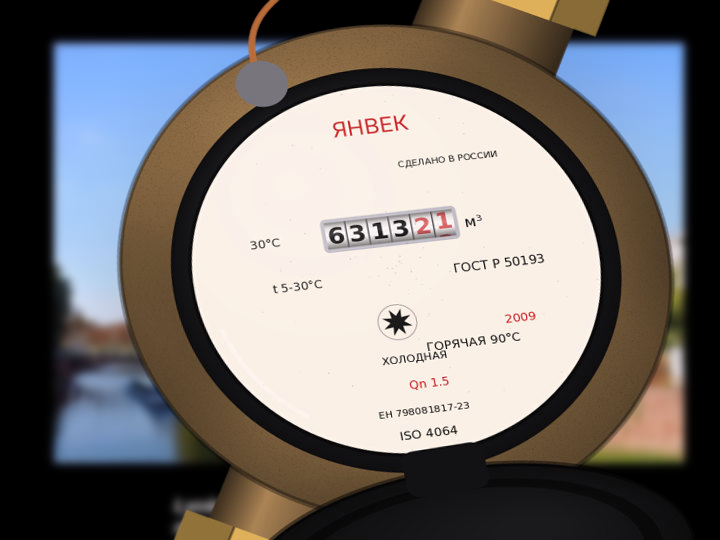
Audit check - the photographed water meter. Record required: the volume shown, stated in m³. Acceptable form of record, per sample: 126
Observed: 6313.21
